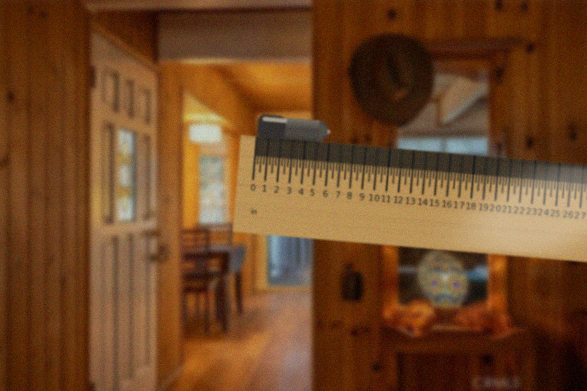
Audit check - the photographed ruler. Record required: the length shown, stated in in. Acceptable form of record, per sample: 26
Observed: 6
